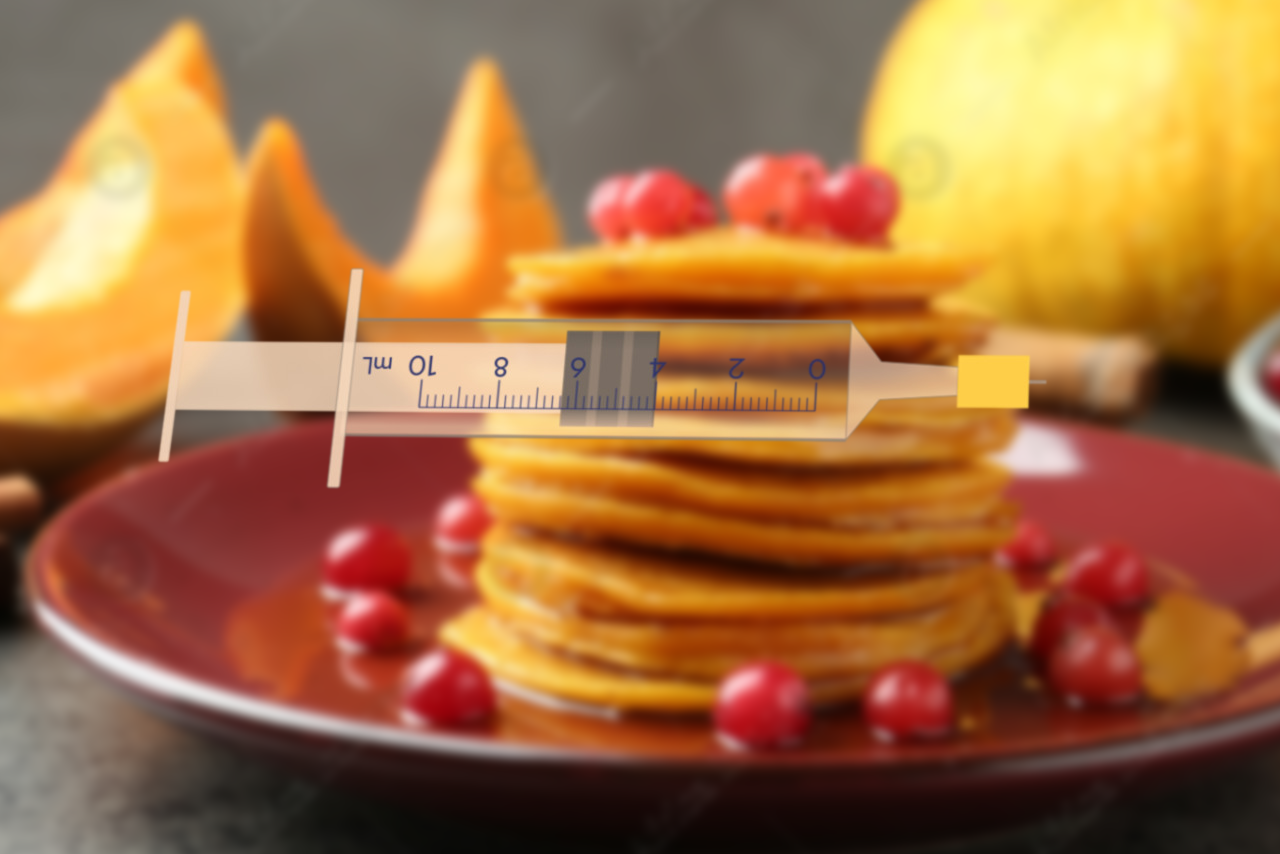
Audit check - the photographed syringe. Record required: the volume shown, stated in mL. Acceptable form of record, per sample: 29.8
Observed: 4
